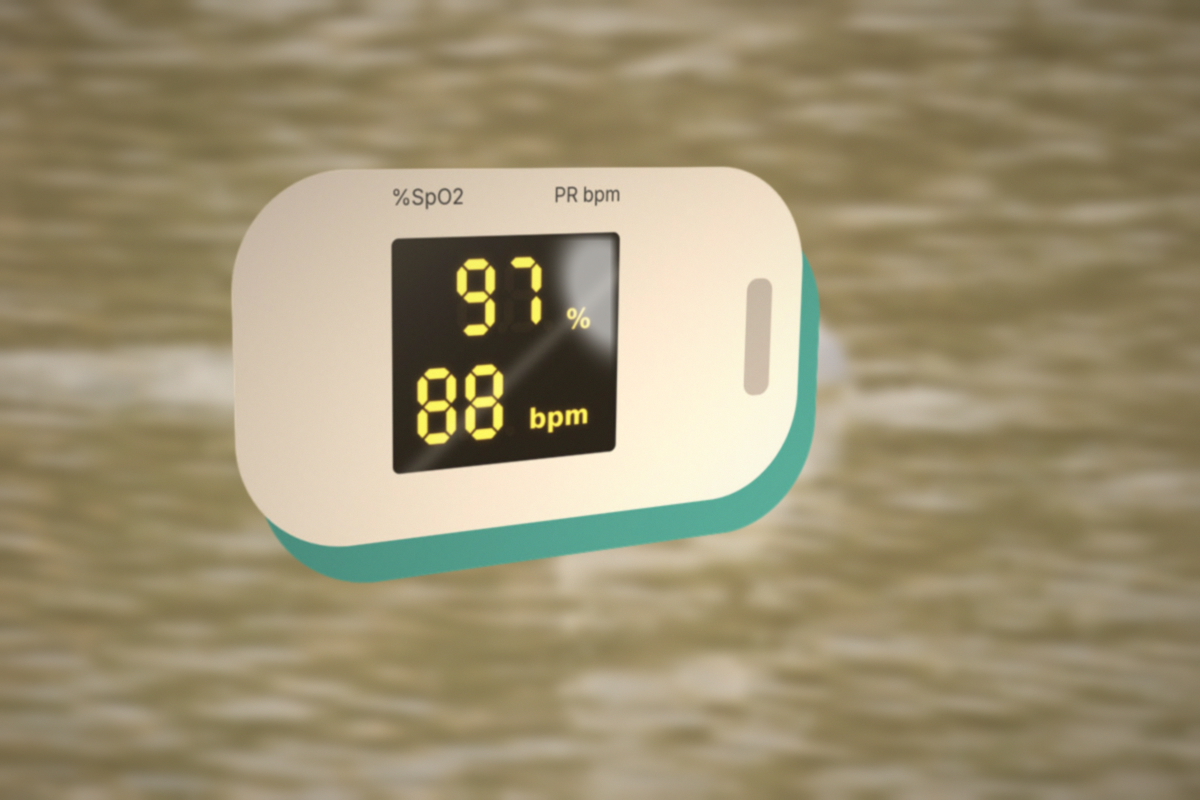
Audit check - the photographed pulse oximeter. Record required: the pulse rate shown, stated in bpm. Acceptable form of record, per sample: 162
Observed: 88
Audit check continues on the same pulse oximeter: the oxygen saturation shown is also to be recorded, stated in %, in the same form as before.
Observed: 97
